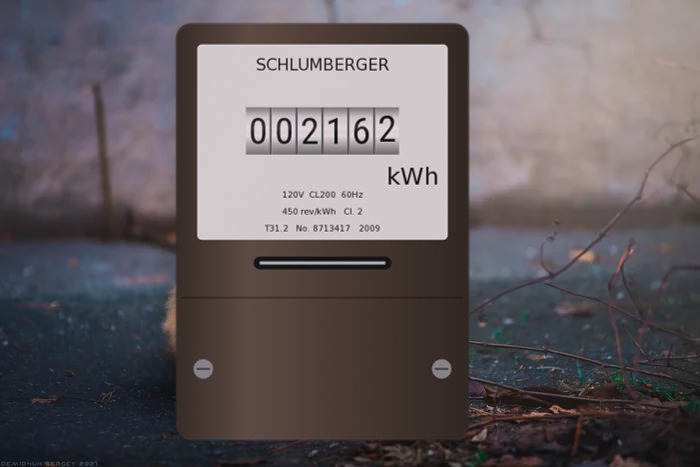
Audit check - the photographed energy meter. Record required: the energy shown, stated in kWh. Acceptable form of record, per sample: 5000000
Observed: 2162
